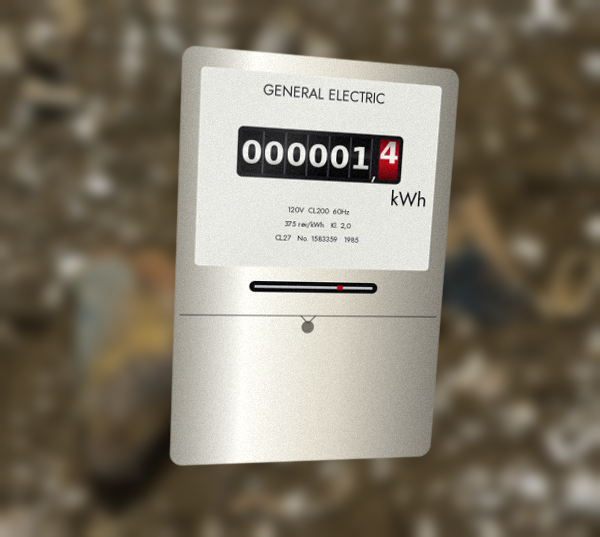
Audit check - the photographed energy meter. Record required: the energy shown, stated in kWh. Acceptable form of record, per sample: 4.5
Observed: 1.4
